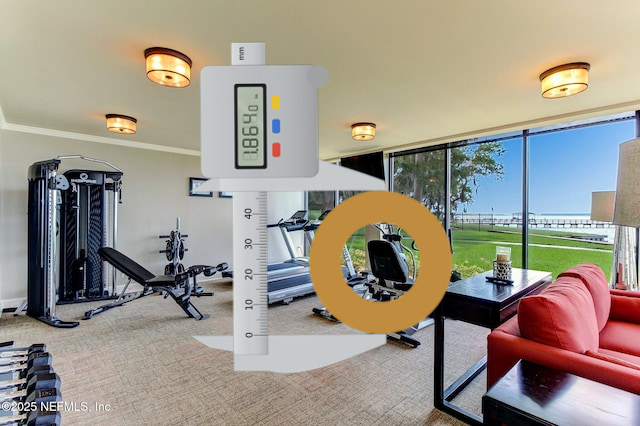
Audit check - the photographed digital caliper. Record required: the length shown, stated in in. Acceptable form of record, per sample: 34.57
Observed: 1.8640
